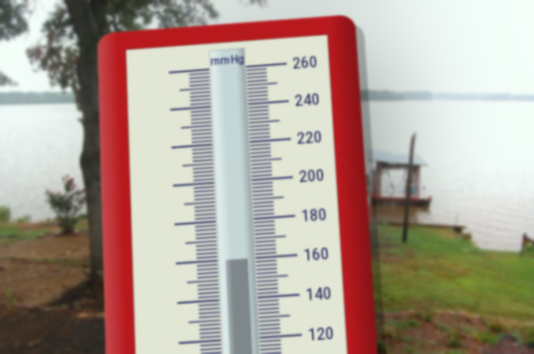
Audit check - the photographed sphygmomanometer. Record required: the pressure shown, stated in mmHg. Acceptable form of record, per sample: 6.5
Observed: 160
